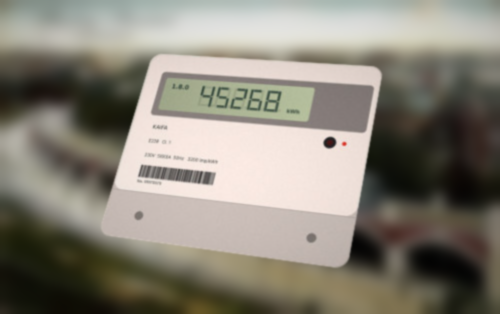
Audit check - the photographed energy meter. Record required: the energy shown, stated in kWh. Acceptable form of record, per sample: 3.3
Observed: 45268
